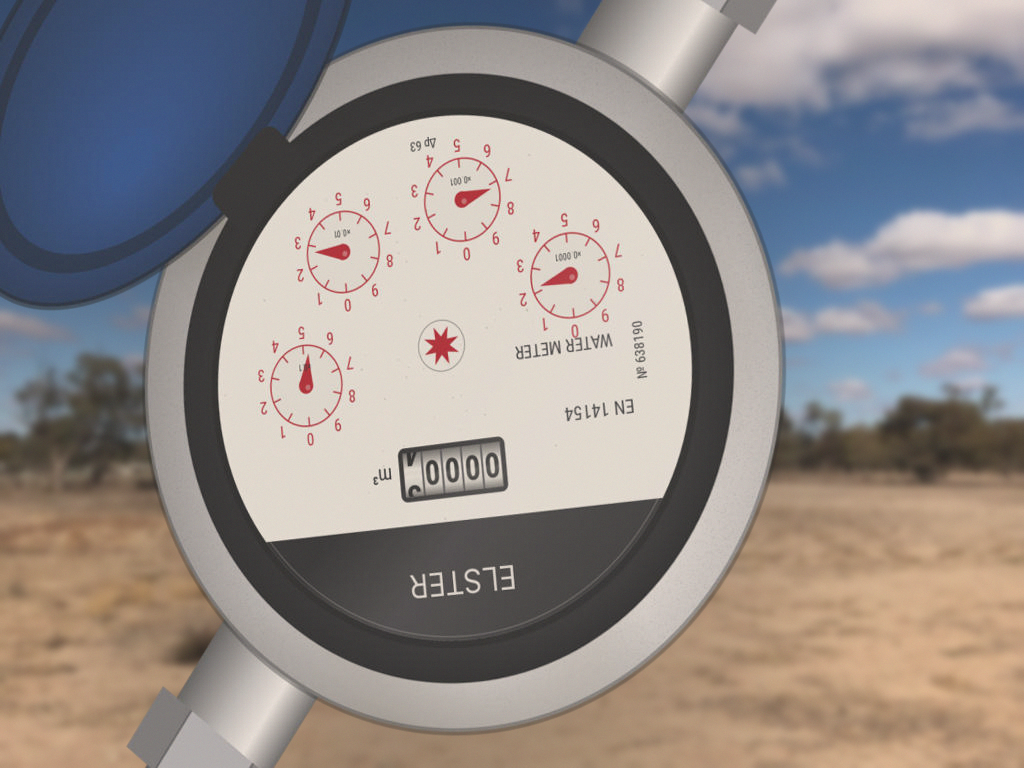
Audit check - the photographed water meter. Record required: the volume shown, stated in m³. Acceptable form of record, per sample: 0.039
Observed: 3.5272
